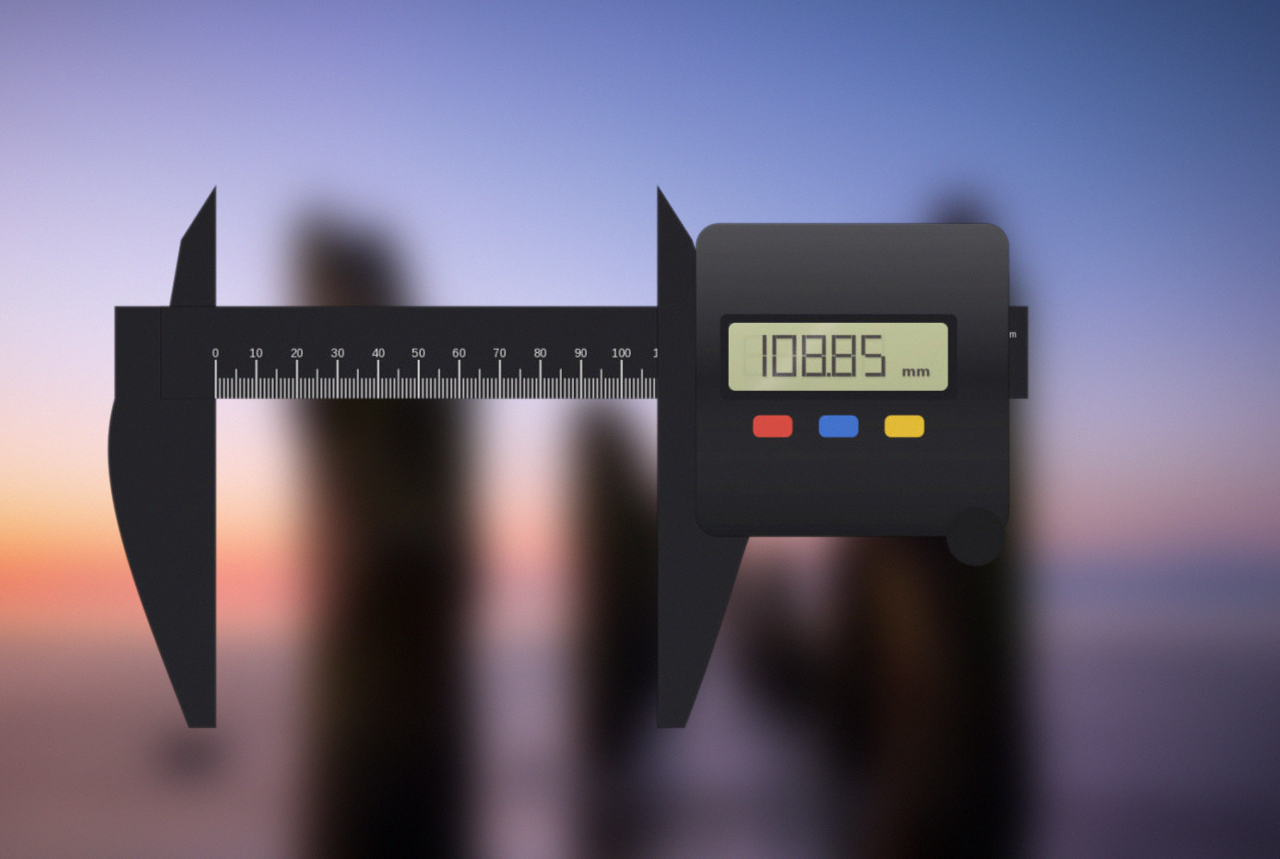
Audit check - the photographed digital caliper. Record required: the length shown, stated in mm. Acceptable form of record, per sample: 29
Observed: 108.85
